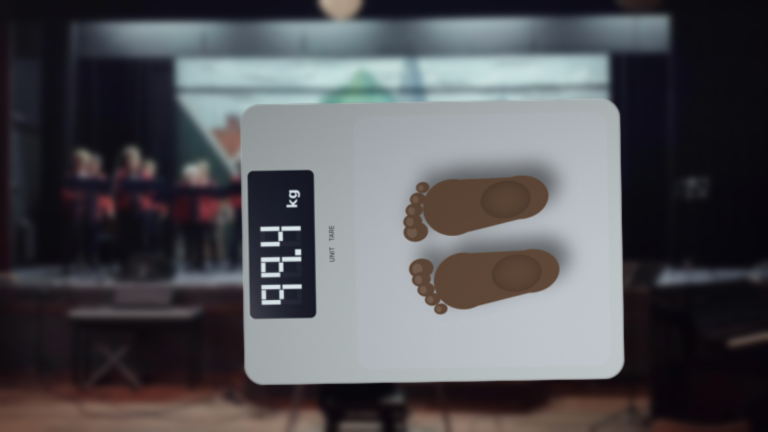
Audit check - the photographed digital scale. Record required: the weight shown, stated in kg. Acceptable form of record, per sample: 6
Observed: 99.4
